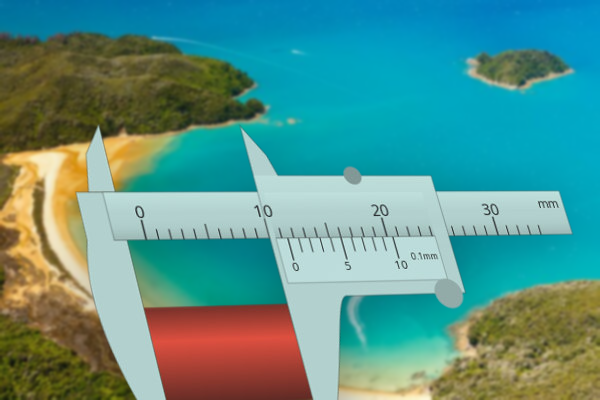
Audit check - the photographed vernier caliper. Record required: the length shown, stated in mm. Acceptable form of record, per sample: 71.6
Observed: 11.5
